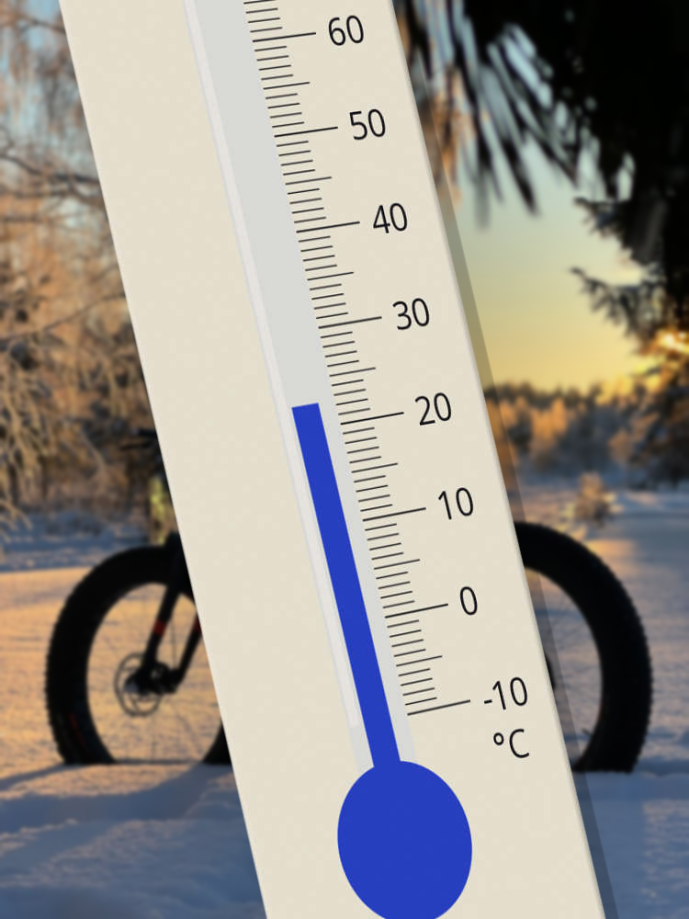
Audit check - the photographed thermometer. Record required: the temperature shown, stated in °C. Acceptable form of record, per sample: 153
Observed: 22.5
